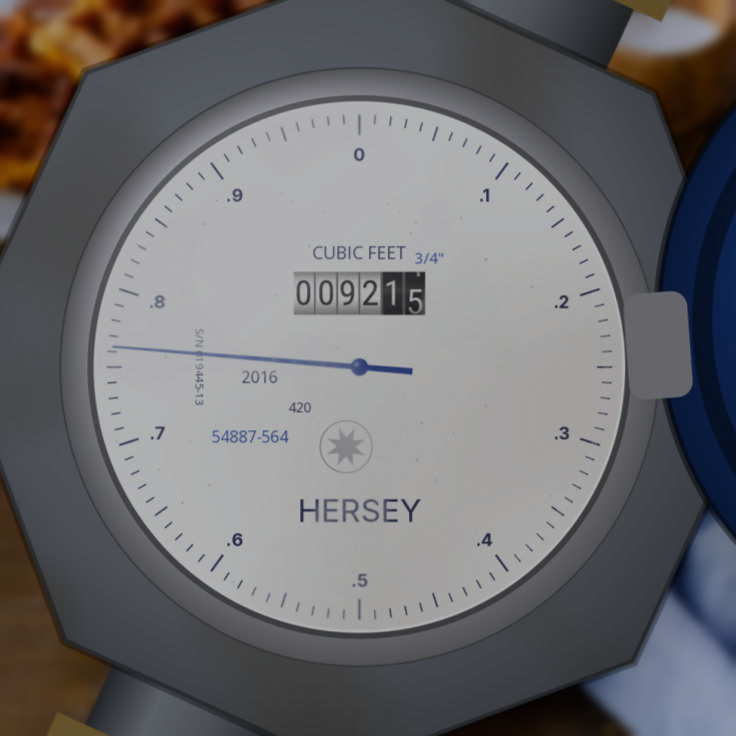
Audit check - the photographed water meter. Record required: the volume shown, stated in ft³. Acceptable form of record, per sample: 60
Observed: 9214.76
